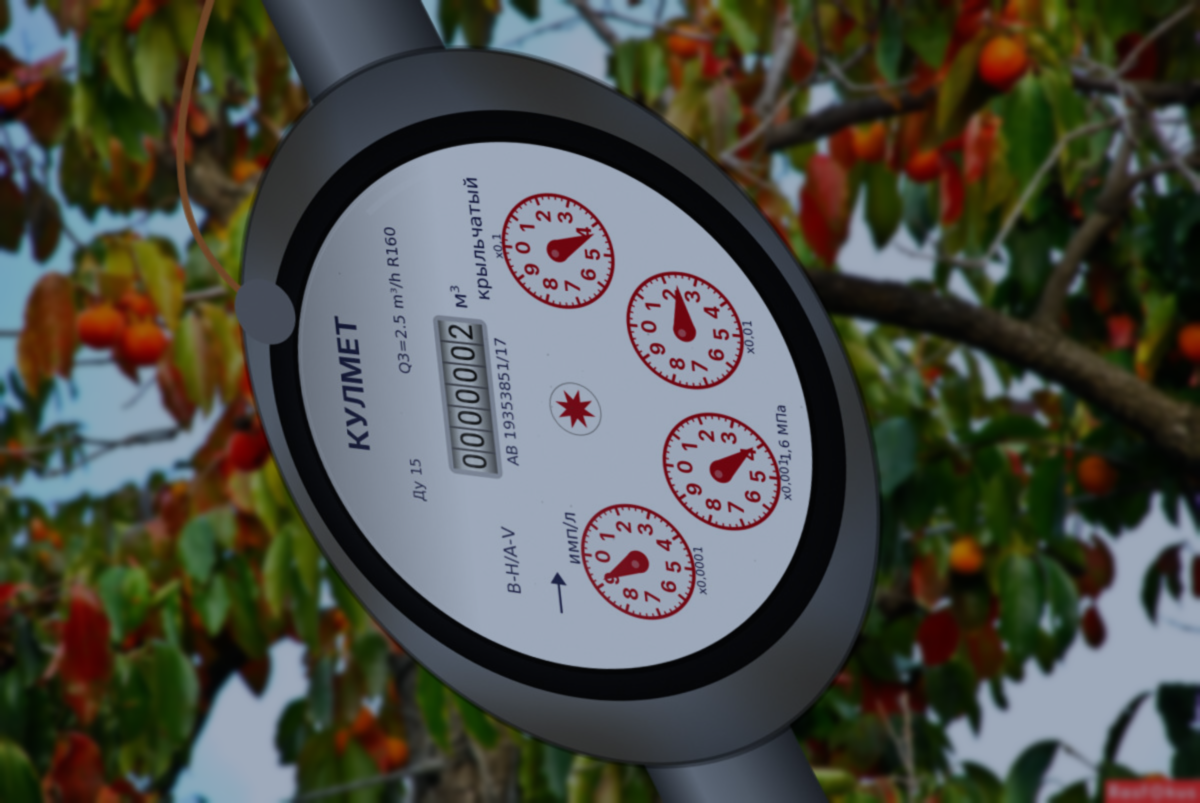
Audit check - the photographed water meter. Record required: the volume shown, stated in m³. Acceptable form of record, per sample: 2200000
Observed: 2.4239
